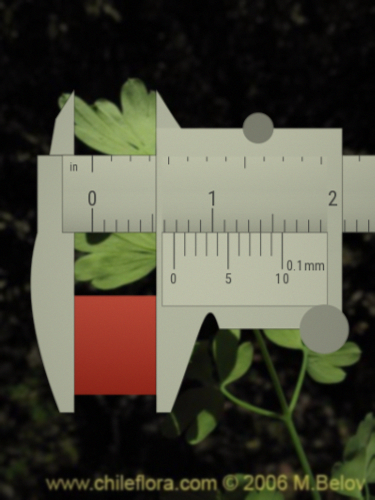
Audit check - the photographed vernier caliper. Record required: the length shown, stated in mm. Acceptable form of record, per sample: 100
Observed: 6.8
